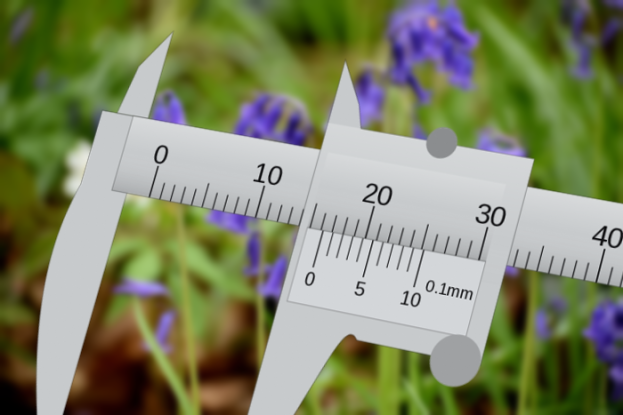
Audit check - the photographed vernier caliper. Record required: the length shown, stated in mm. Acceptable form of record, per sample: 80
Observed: 16.2
